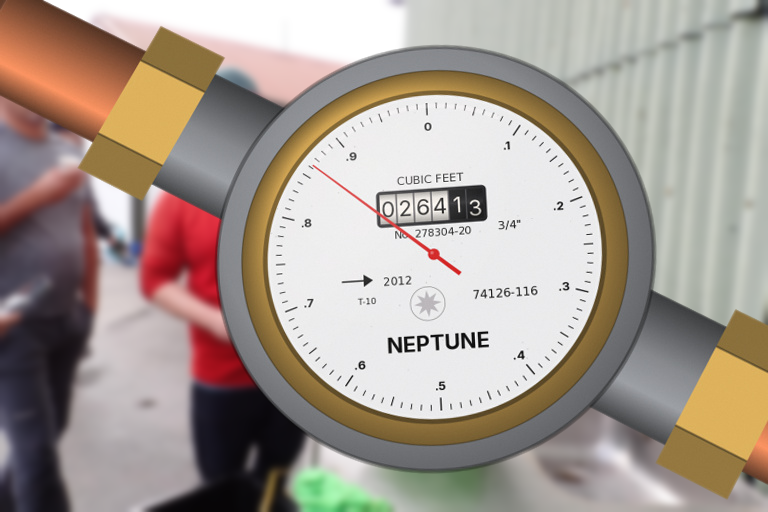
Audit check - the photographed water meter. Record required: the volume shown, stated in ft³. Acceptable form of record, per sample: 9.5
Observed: 26412.86
